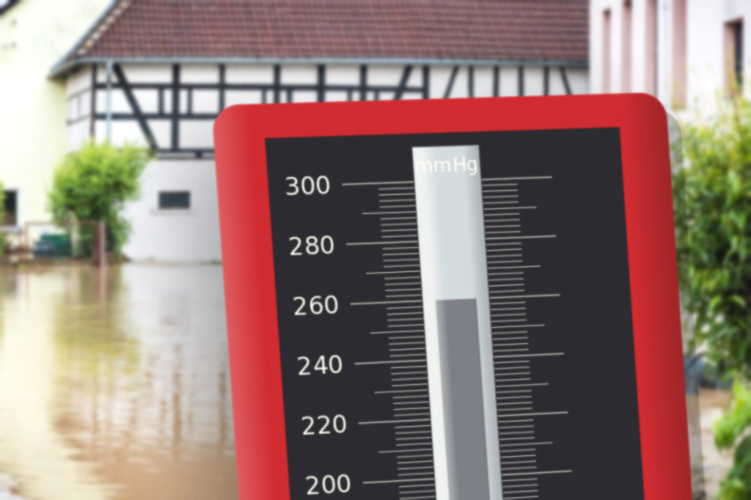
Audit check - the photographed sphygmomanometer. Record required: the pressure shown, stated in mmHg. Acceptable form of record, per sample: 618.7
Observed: 260
